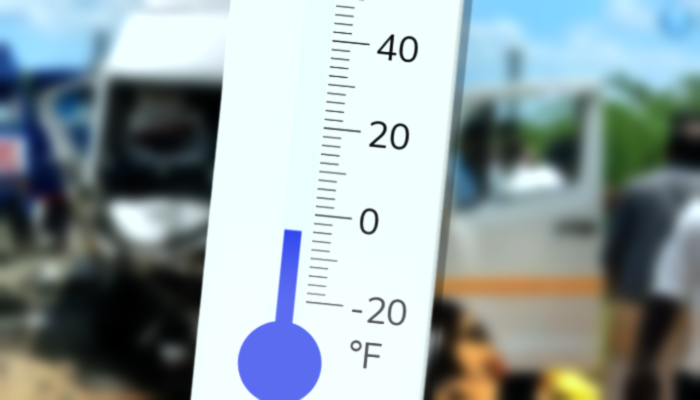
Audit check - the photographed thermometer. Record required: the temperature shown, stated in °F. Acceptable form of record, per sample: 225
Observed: -4
